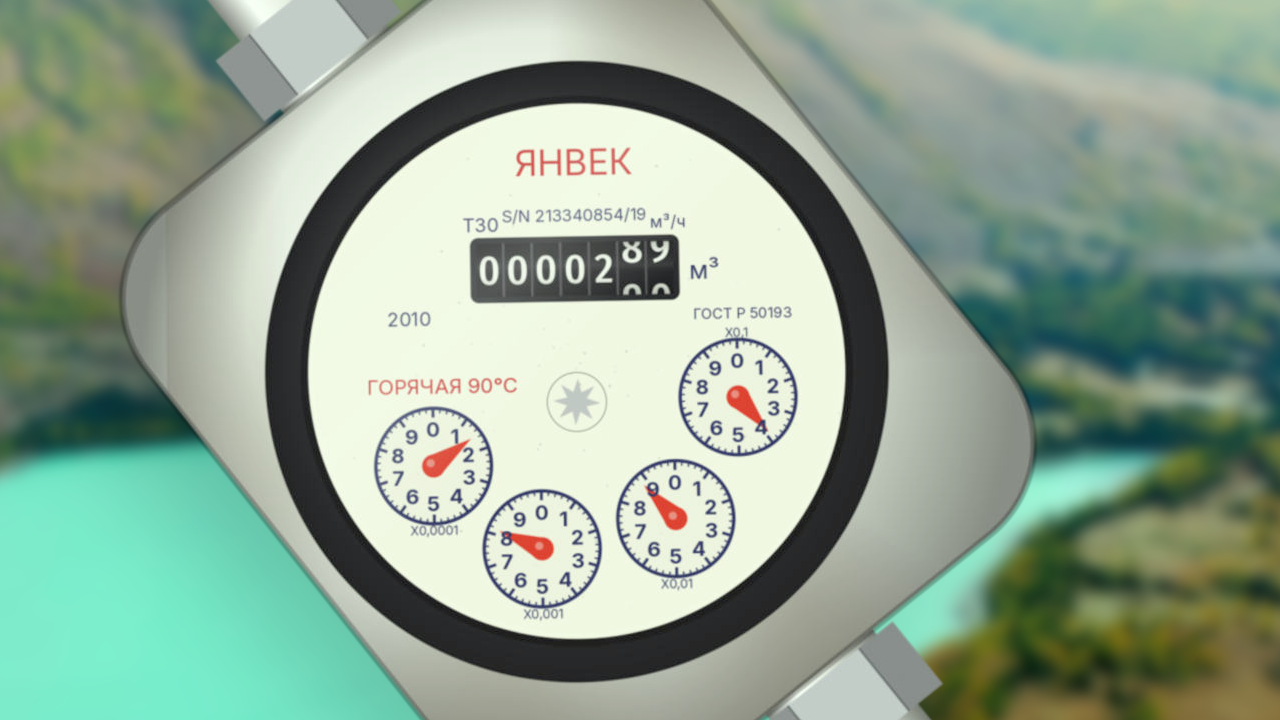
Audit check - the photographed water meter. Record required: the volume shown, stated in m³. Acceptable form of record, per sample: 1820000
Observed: 289.3881
